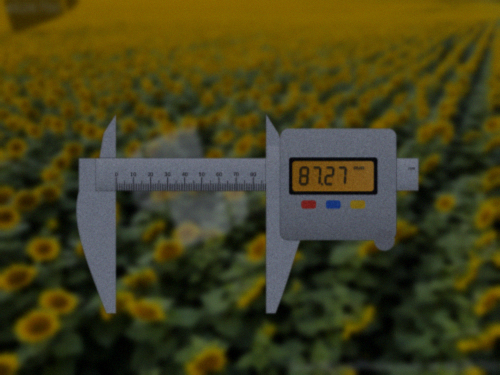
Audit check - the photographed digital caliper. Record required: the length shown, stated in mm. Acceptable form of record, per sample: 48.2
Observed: 87.27
